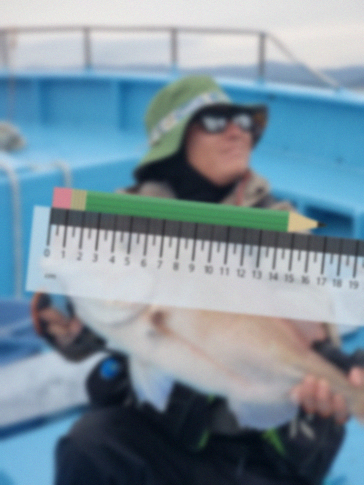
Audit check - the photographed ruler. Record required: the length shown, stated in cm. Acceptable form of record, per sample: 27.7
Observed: 17
